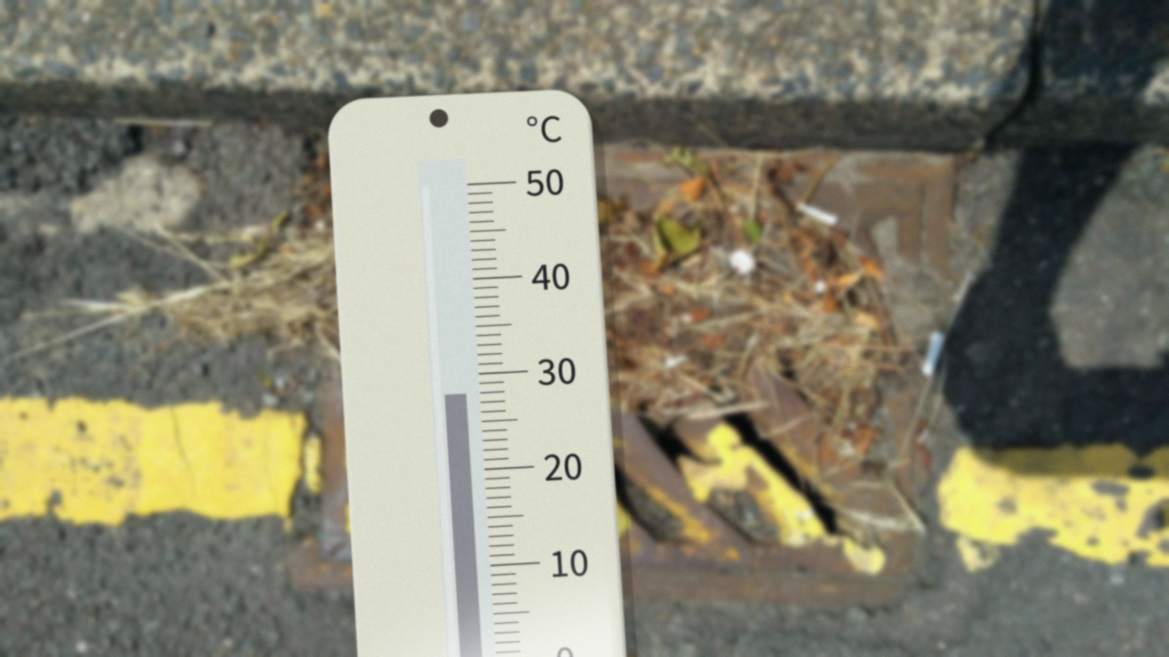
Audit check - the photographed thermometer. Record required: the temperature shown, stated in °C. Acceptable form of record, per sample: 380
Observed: 28
